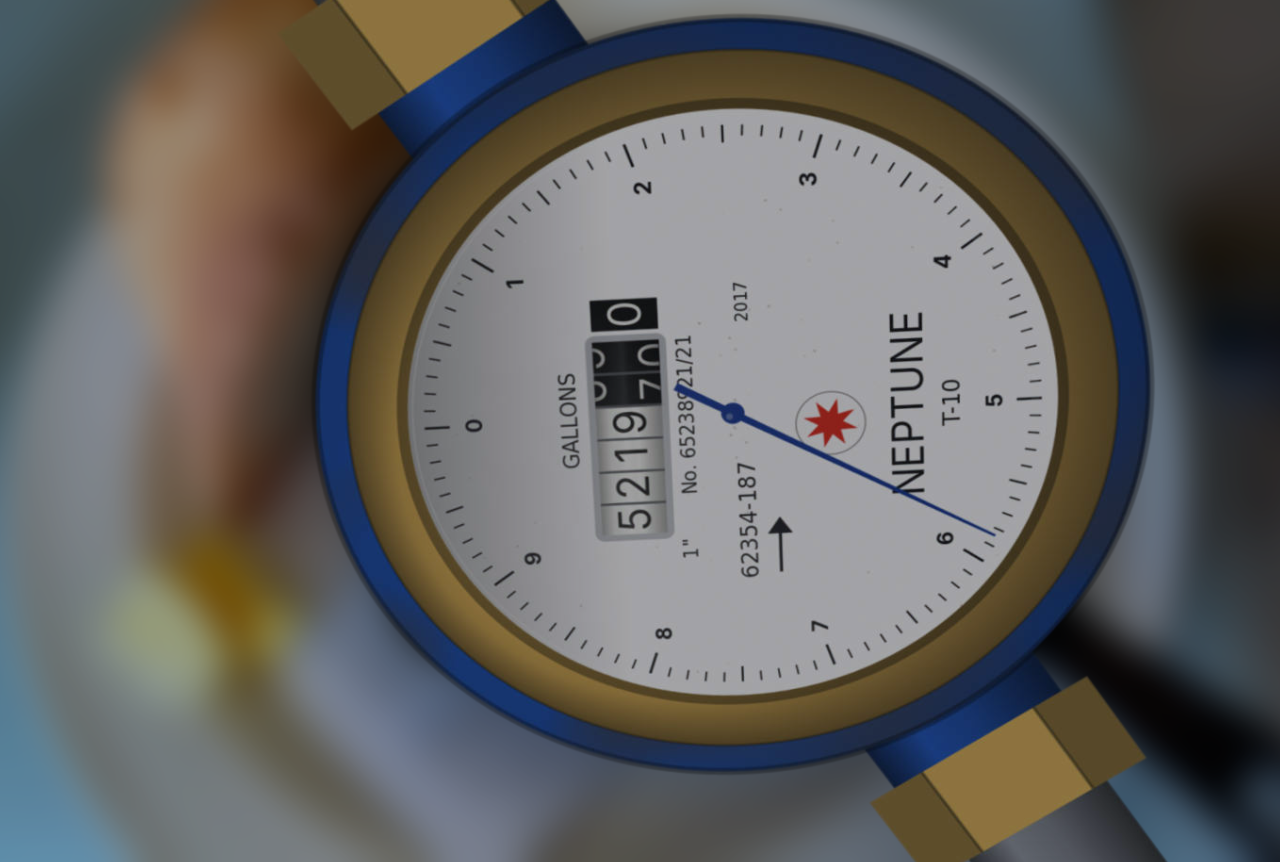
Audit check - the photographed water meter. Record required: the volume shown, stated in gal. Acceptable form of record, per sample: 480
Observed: 5219695.8
